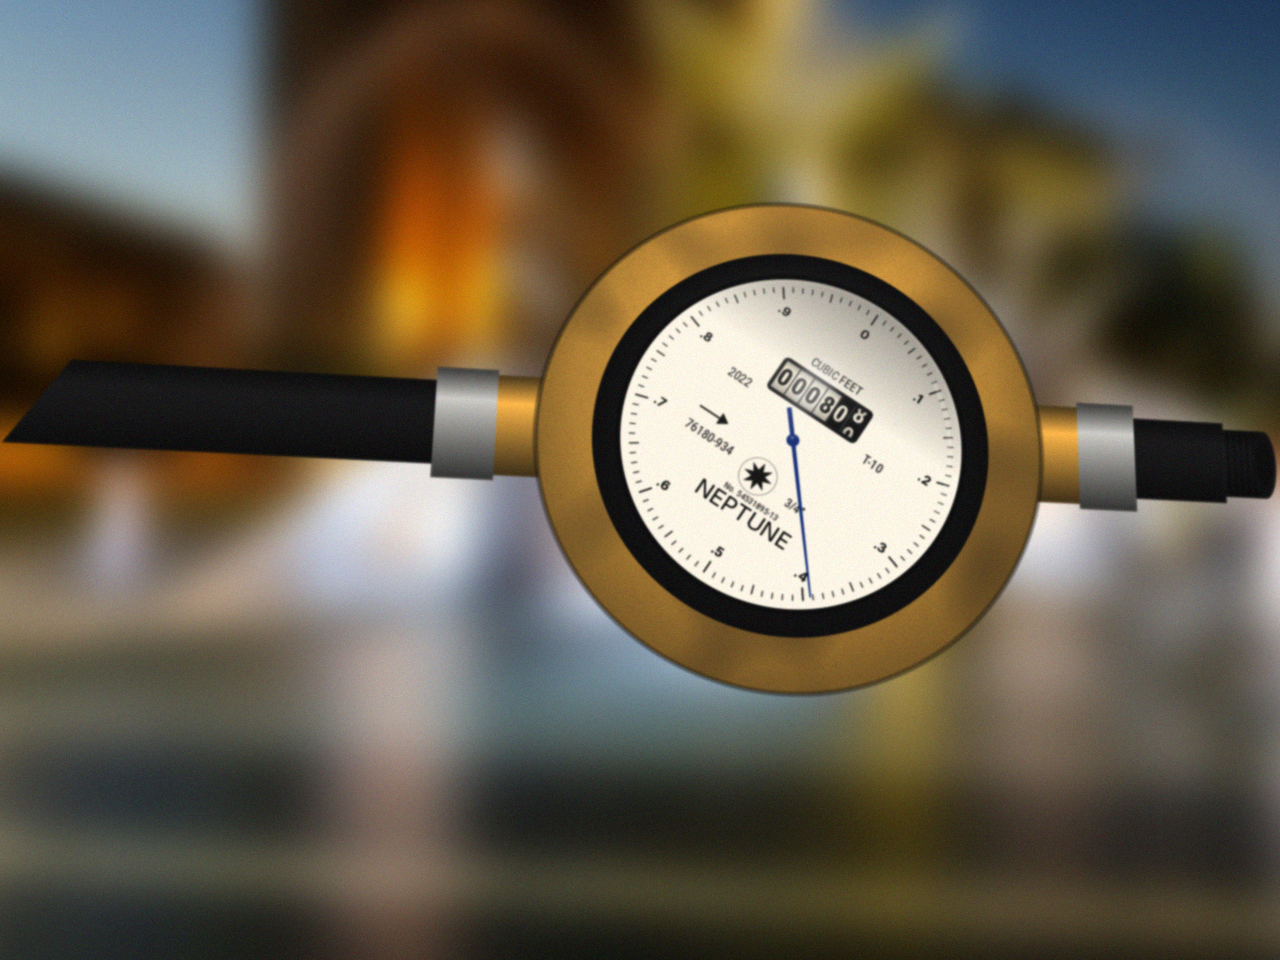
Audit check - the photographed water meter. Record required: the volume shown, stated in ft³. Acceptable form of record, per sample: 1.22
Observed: 808.39
